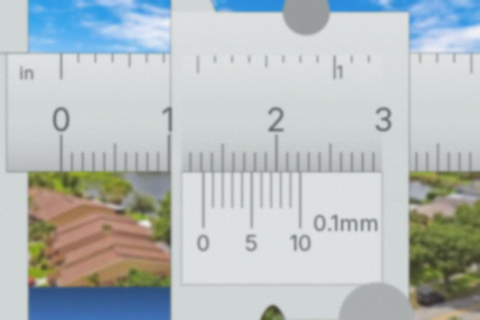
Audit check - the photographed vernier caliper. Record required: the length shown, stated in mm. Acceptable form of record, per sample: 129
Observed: 13.2
